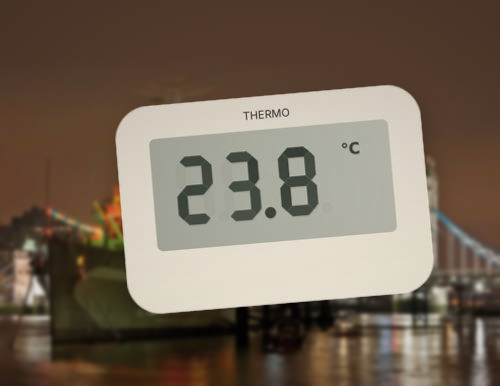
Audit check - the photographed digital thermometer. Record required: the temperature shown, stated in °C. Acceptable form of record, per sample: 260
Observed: 23.8
